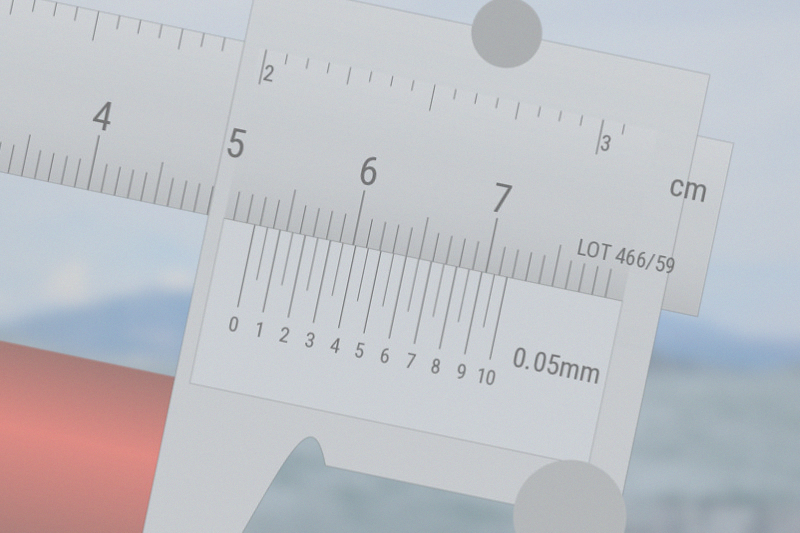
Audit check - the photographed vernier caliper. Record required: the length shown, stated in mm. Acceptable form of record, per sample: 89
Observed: 52.6
